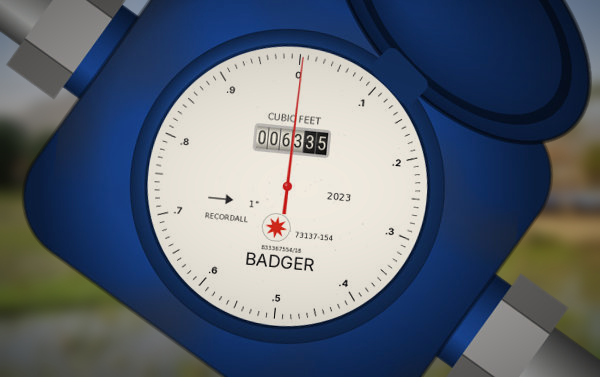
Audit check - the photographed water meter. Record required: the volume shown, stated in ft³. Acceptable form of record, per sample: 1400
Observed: 6335.00
